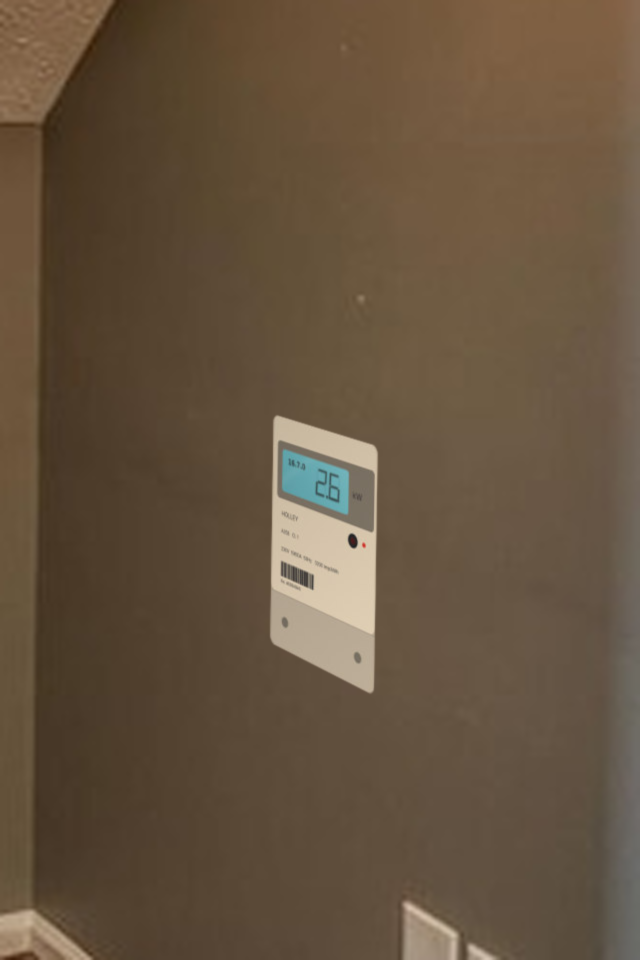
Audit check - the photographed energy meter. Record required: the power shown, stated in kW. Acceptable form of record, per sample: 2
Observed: 2.6
